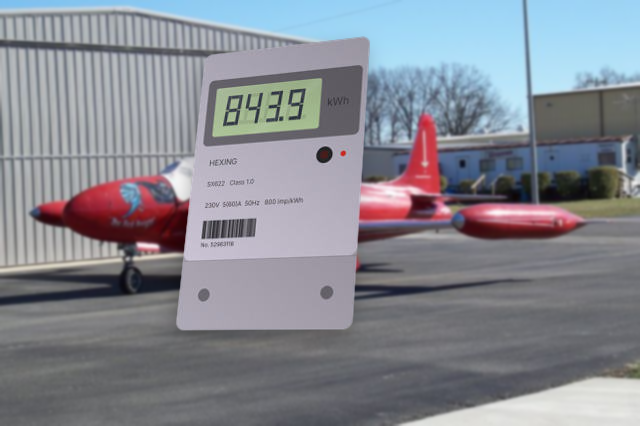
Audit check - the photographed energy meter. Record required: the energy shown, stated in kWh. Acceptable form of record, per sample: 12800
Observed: 843.9
